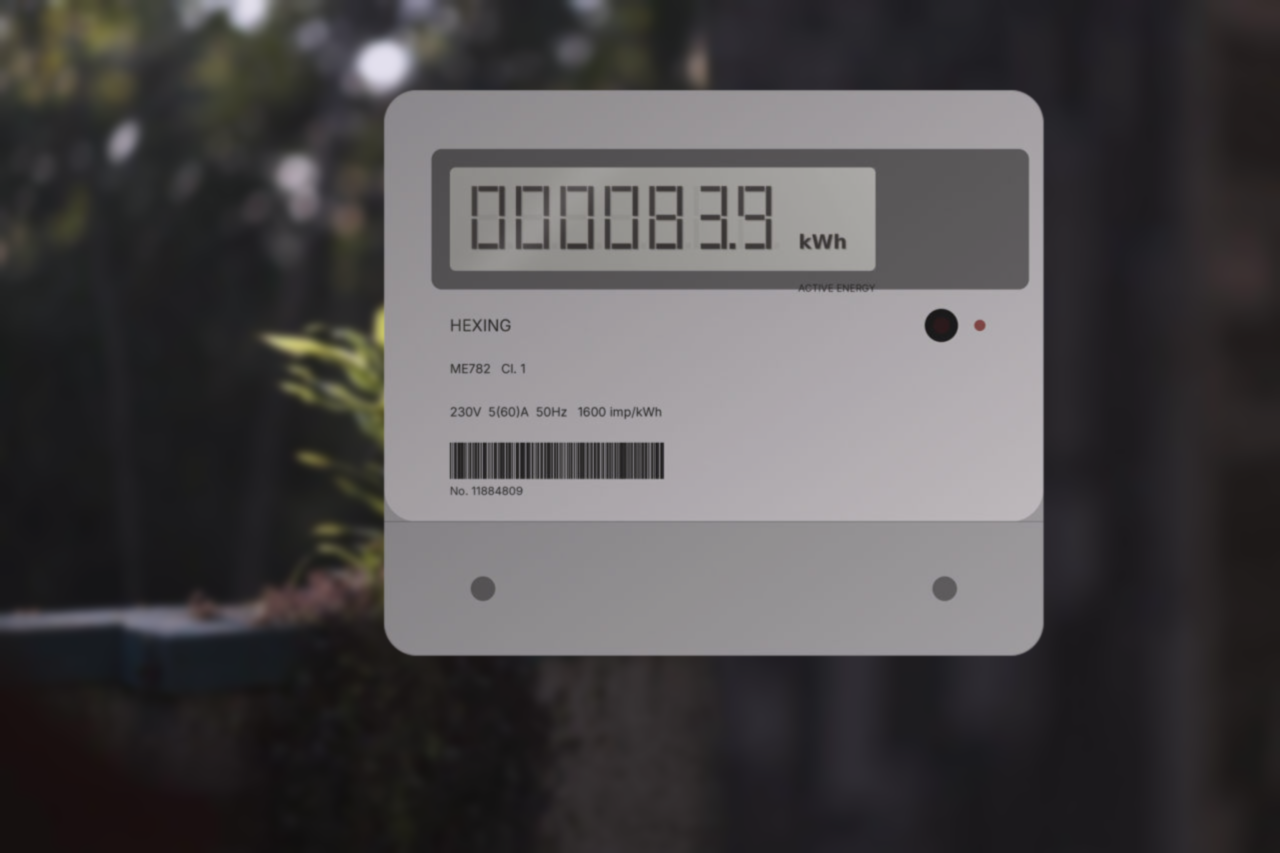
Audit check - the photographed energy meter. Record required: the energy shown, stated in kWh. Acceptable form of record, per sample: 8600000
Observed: 83.9
